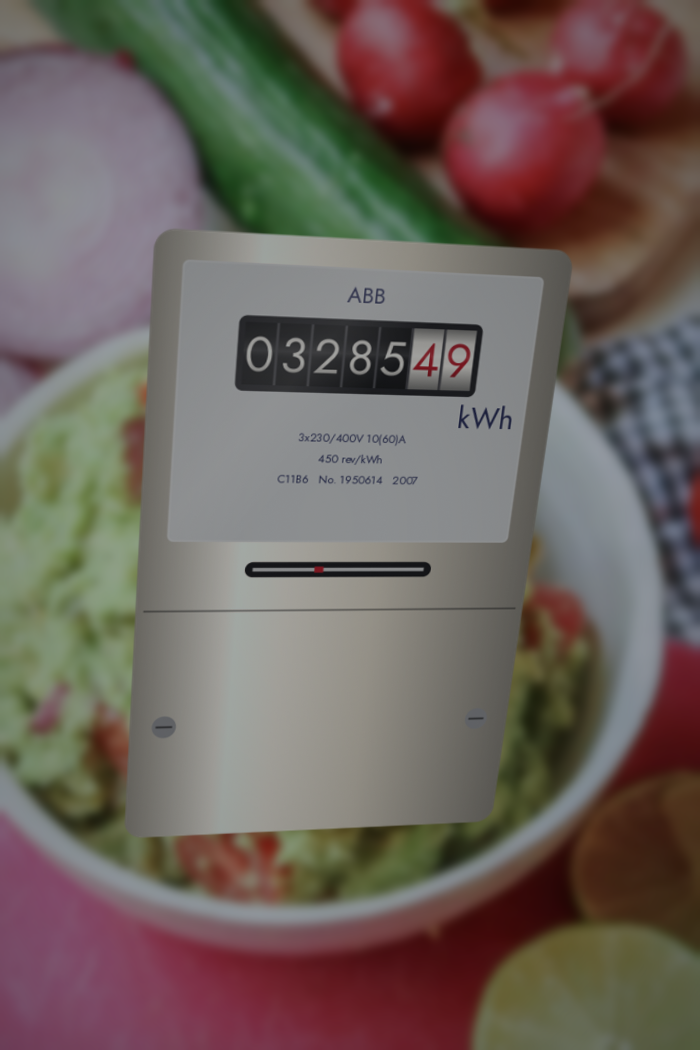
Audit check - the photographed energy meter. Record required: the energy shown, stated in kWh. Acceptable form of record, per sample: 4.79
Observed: 3285.49
